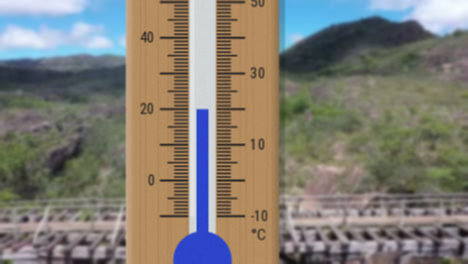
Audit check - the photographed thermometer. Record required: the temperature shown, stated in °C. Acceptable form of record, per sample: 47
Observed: 20
